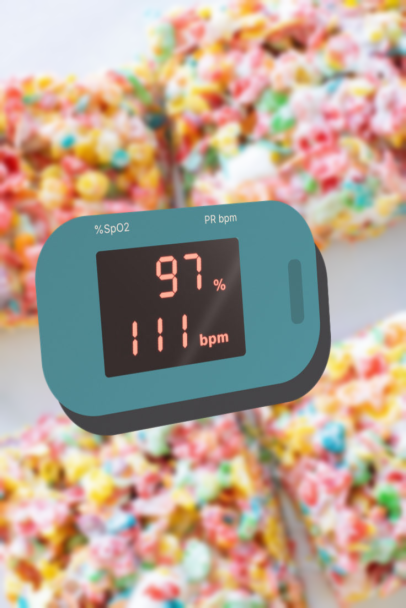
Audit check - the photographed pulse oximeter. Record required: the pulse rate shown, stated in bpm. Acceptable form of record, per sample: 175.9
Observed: 111
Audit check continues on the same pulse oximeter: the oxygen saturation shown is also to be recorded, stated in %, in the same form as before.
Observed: 97
